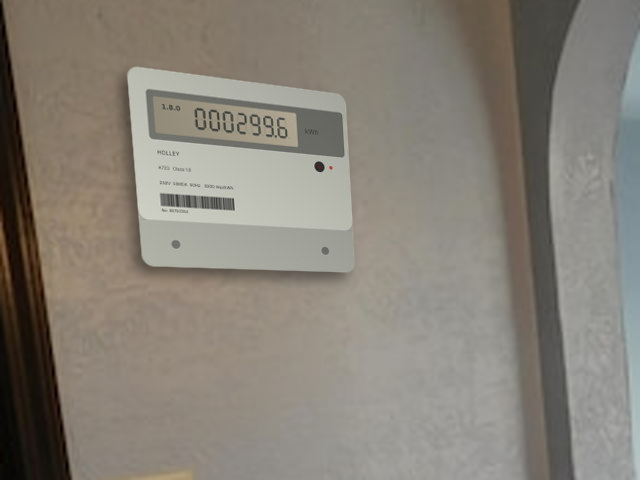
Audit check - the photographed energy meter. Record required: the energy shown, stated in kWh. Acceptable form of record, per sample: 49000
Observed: 299.6
